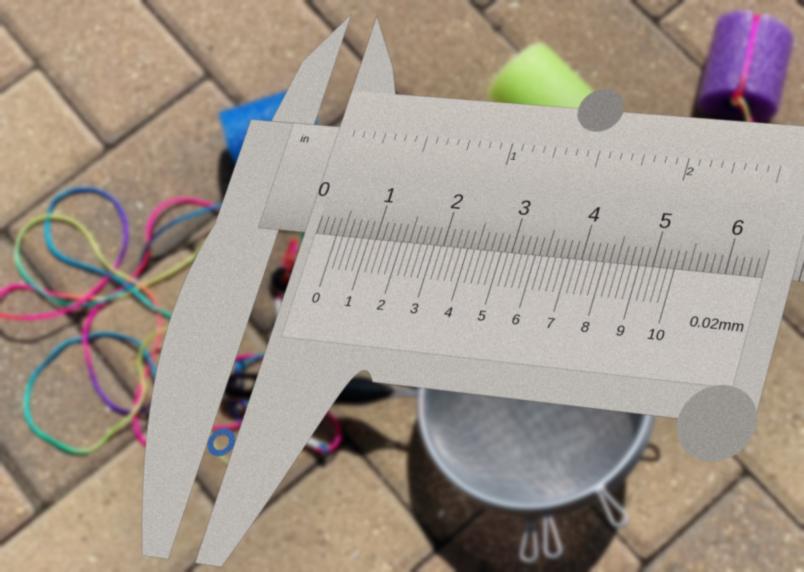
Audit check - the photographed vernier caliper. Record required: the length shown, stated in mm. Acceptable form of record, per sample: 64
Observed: 4.0
